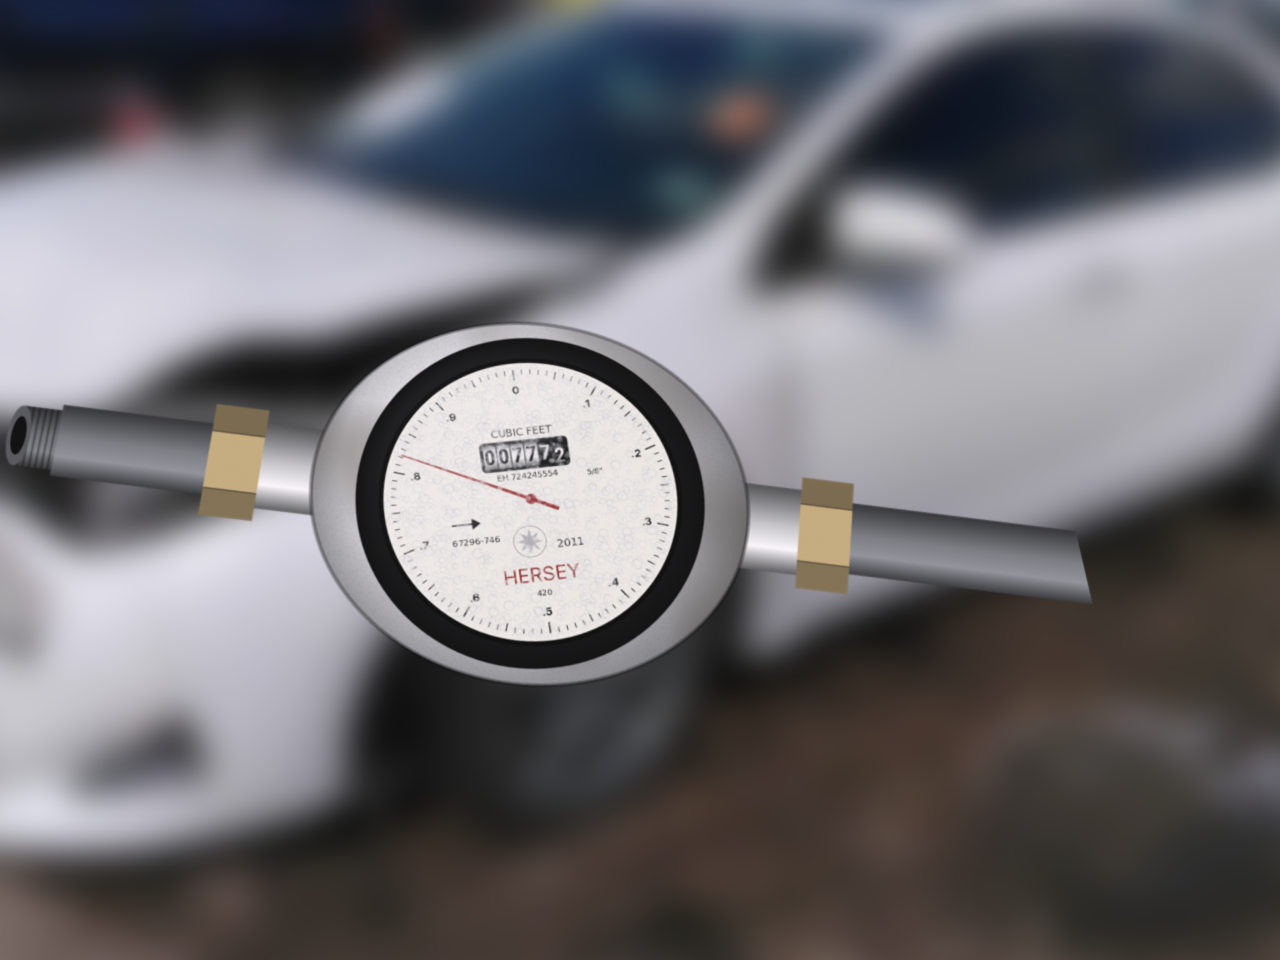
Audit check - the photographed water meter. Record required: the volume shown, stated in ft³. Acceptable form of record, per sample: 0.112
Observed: 7771.82
